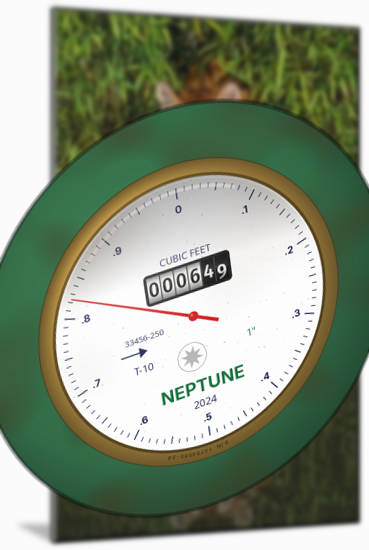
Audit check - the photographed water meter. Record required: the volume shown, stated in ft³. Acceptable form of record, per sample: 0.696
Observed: 648.82
